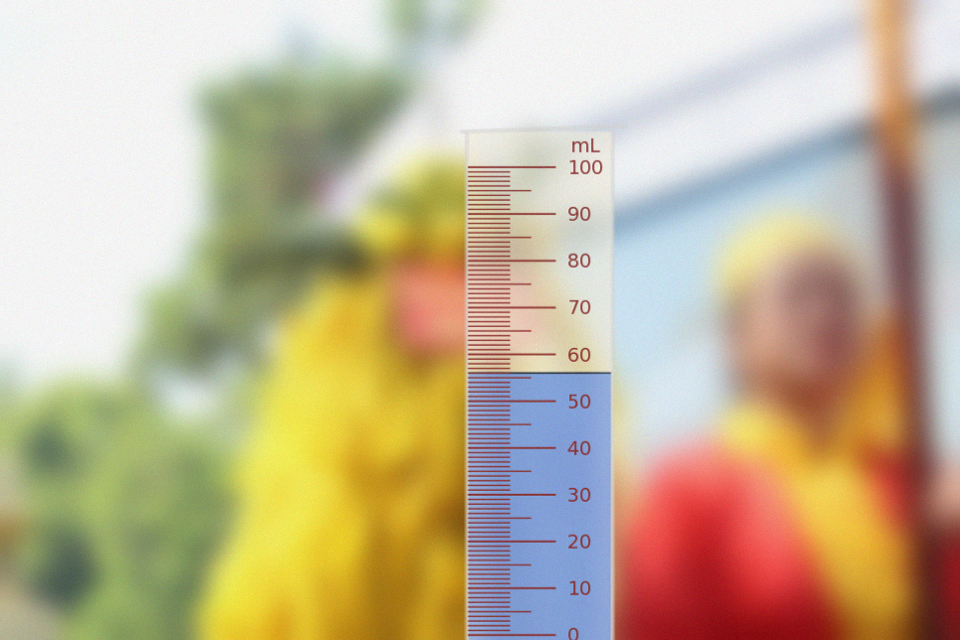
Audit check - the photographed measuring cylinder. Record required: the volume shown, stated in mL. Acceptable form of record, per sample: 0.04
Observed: 56
